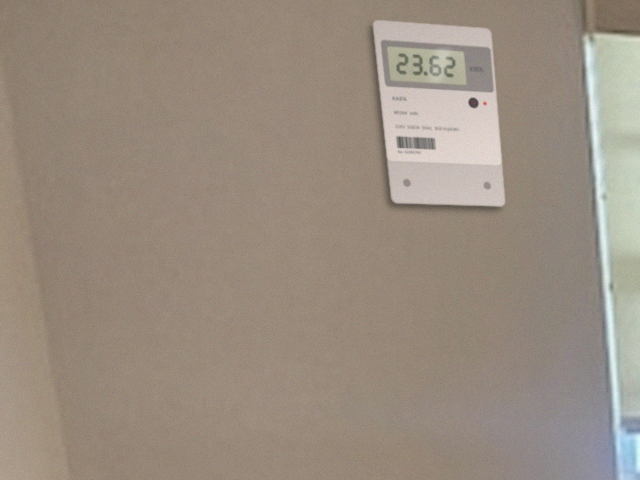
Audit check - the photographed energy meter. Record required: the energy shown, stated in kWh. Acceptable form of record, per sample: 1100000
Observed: 23.62
